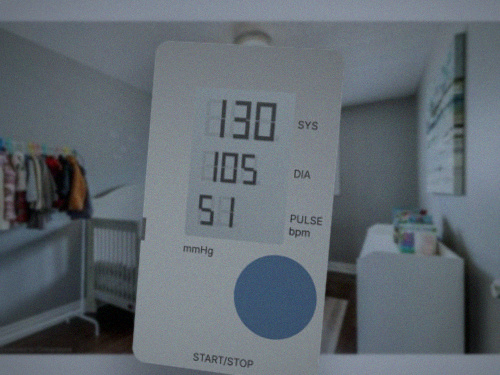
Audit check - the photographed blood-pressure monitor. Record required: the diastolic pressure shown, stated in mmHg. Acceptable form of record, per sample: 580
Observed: 105
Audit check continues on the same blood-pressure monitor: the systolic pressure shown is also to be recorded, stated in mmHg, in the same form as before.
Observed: 130
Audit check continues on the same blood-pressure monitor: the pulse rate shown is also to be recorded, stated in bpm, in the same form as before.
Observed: 51
